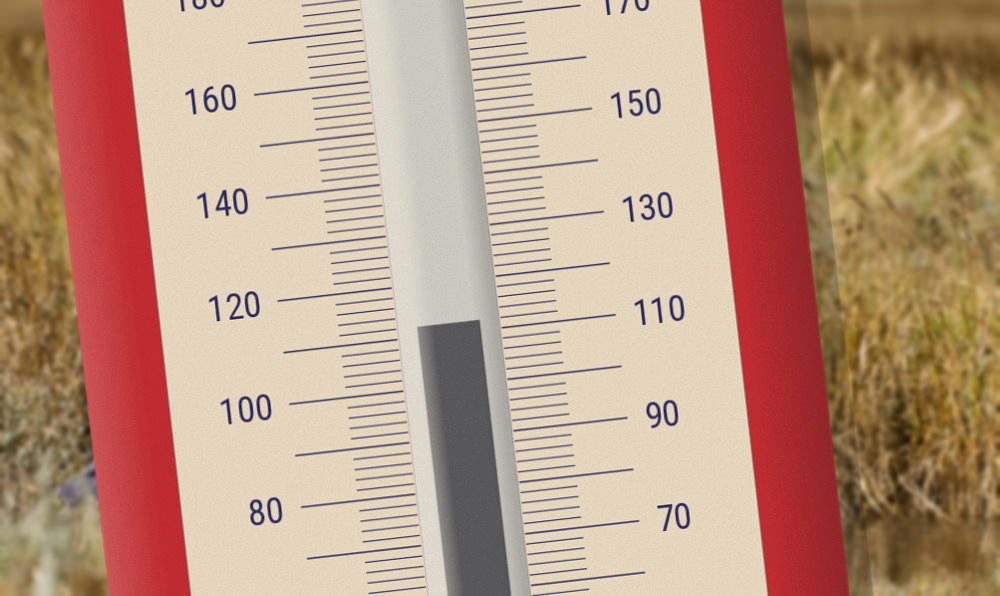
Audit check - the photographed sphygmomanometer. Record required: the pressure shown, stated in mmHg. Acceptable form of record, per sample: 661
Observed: 112
